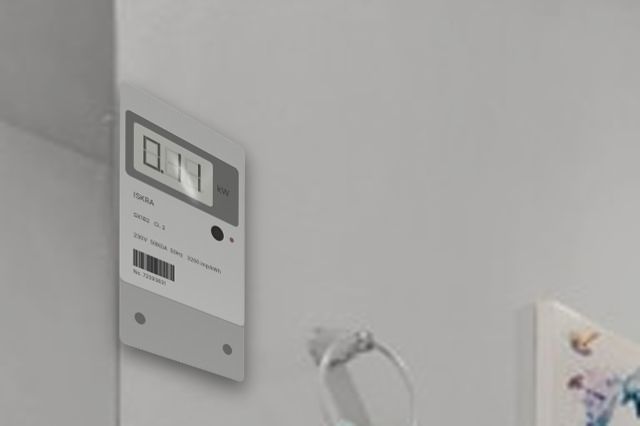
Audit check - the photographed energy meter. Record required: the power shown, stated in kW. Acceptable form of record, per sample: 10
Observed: 0.11
